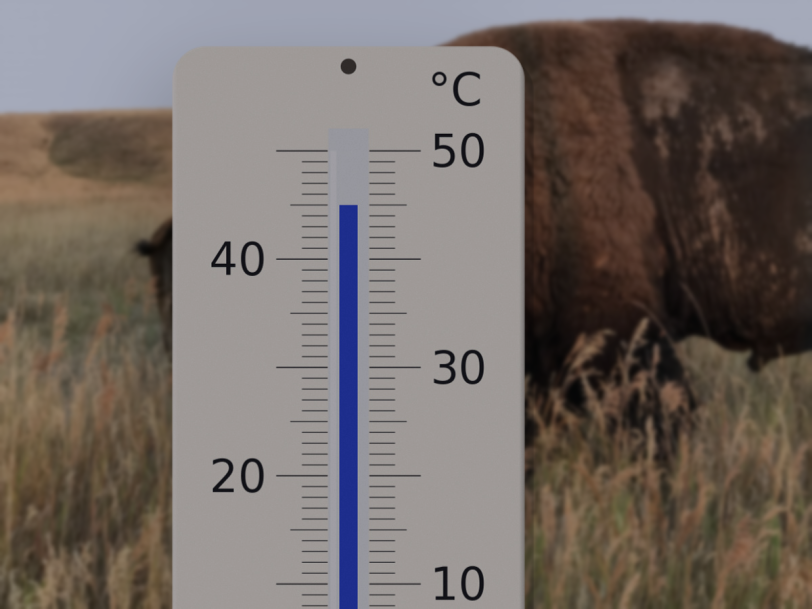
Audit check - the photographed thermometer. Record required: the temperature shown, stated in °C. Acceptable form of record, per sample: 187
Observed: 45
